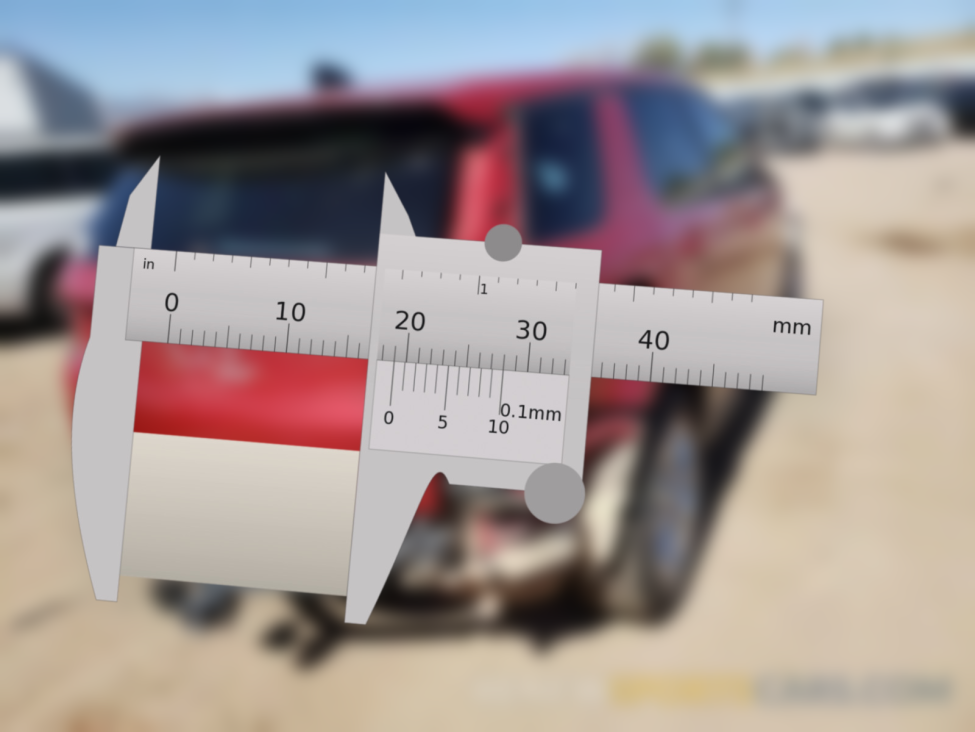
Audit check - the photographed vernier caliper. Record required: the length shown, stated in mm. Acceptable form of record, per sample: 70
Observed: 19.0
